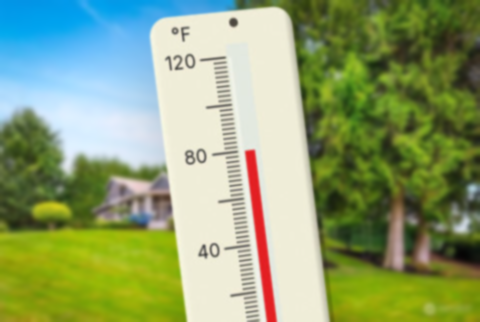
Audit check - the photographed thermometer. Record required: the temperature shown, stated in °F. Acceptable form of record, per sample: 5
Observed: 80
